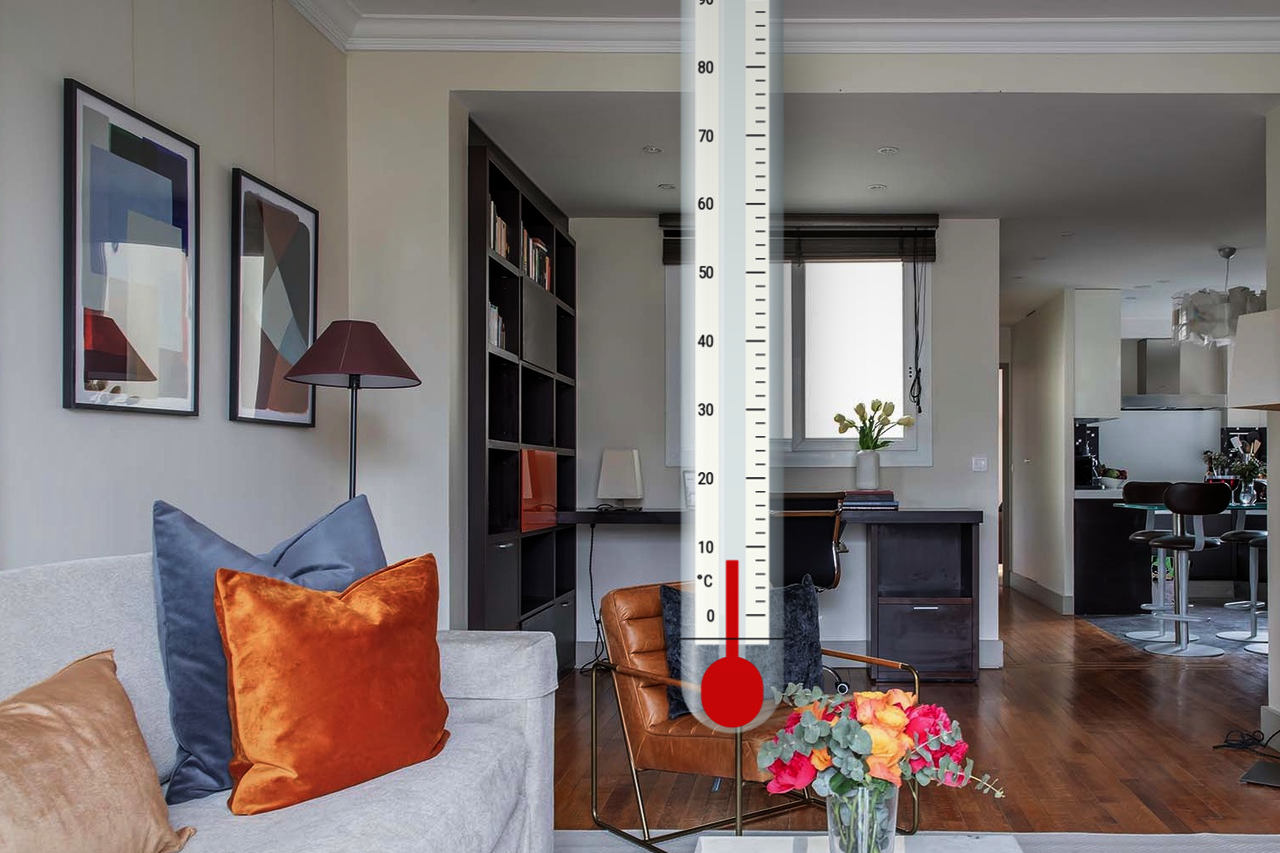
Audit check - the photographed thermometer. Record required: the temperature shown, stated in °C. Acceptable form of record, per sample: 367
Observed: 8
